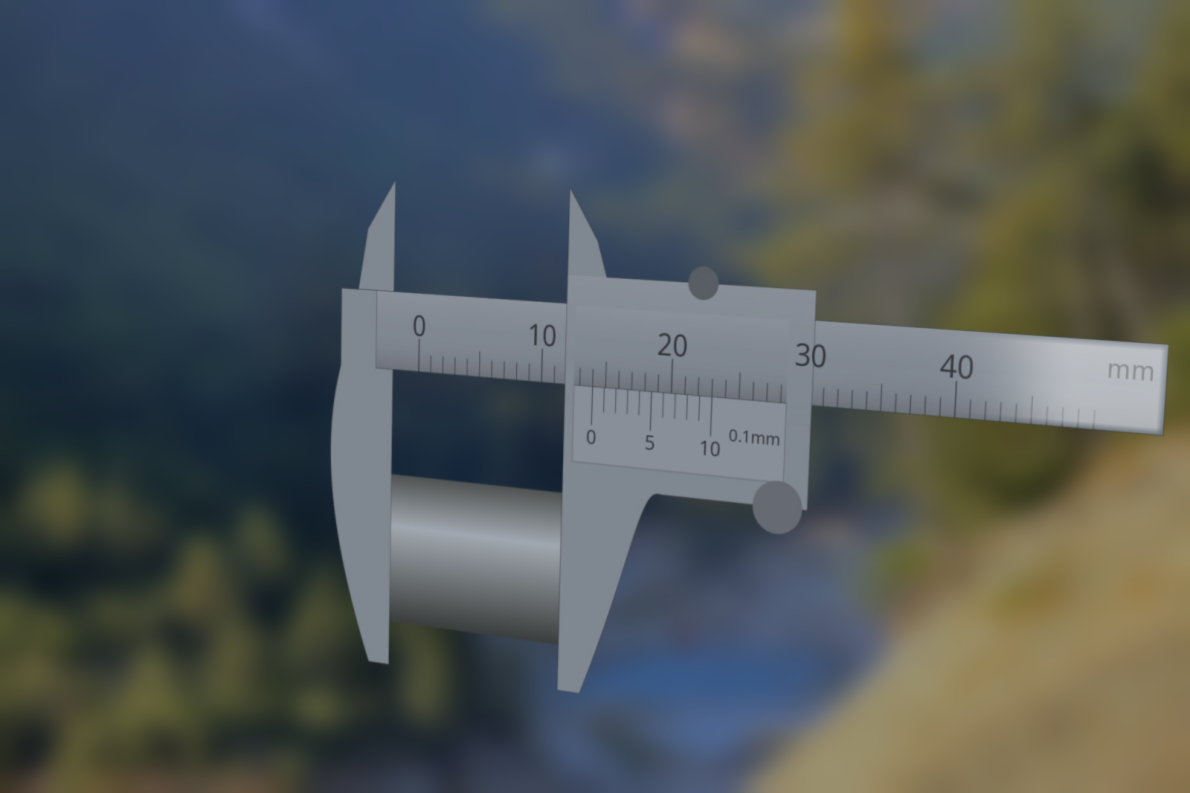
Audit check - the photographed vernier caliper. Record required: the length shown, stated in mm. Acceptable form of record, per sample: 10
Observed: 14.0
